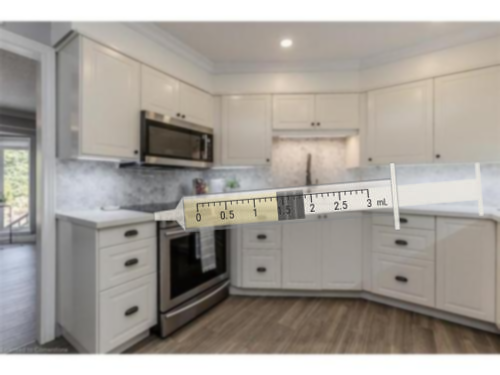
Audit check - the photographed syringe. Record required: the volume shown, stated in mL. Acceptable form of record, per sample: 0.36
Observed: 1.4
